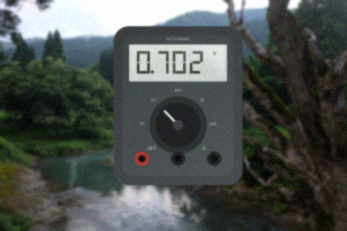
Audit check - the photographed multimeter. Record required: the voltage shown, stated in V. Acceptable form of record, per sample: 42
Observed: 0.702
